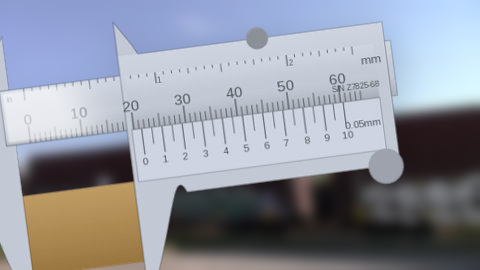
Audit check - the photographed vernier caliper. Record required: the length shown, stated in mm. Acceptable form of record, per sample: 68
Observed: 21.5
